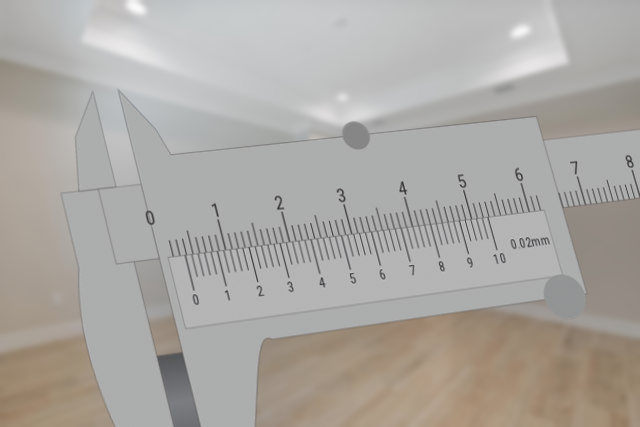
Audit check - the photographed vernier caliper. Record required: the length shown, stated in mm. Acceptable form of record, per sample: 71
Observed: 3.8
